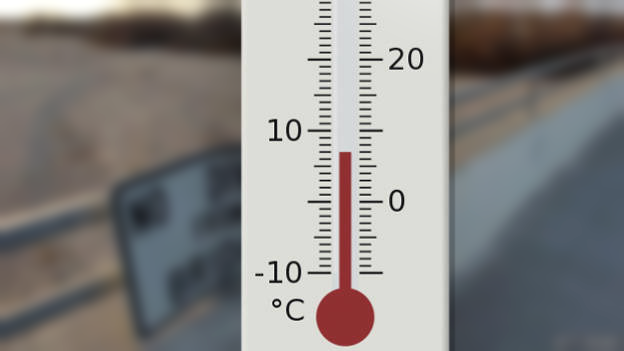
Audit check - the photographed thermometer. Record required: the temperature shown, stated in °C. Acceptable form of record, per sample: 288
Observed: 7
